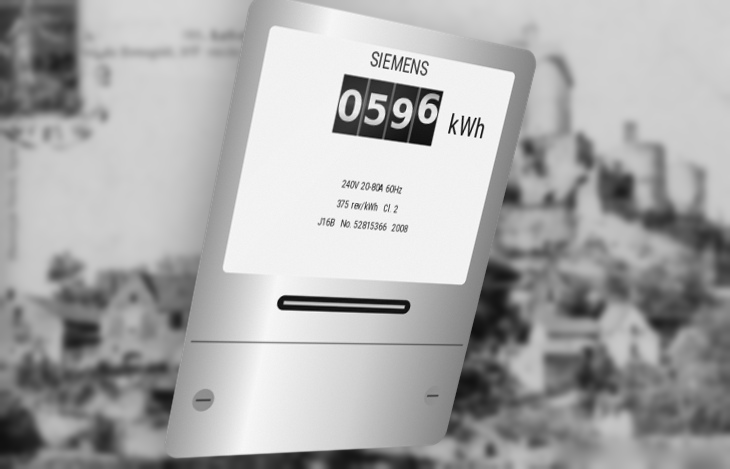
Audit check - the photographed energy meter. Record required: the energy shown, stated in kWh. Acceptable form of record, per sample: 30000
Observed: 596
